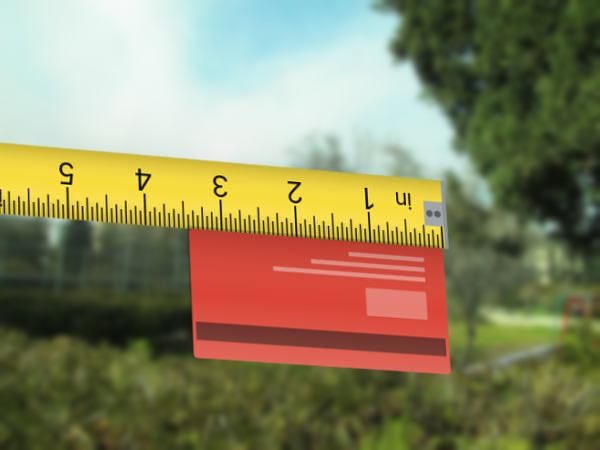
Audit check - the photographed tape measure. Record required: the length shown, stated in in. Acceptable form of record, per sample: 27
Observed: 3.4375
